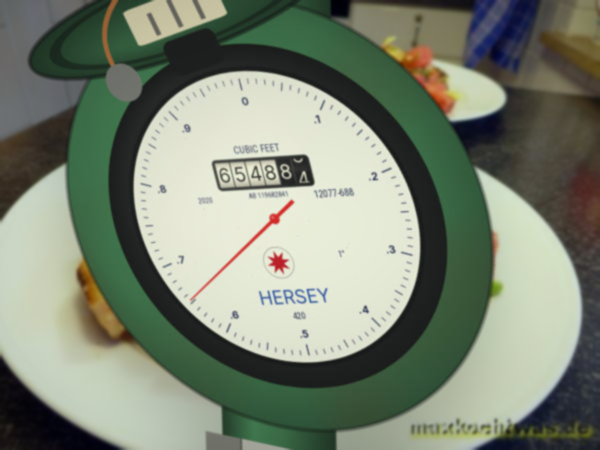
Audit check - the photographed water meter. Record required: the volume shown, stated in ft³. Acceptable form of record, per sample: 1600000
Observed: 654883.65
